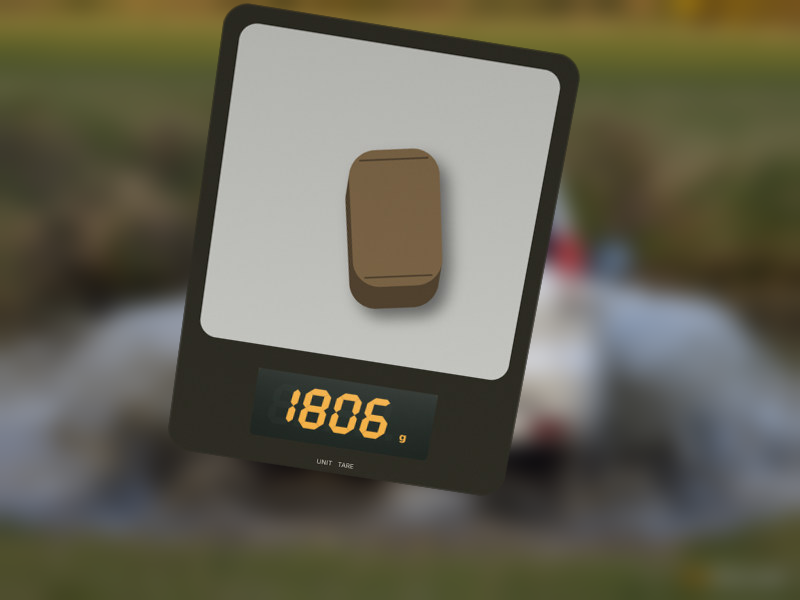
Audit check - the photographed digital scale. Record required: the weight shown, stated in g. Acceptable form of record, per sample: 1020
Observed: 1806
